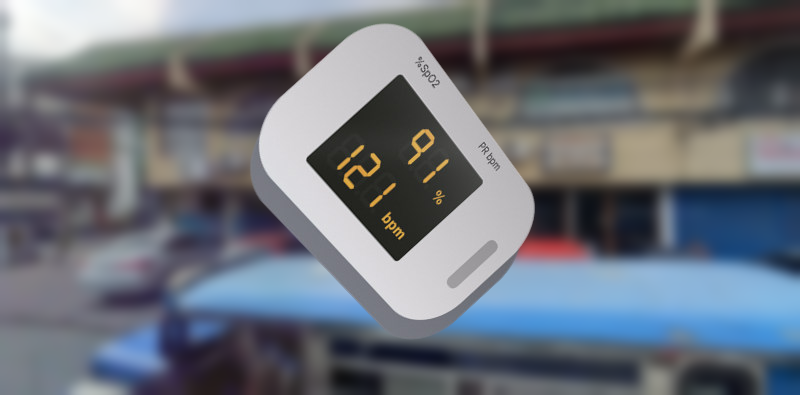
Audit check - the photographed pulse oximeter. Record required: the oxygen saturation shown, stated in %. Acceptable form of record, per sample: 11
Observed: 91
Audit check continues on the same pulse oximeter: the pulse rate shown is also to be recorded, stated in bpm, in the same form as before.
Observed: 121
